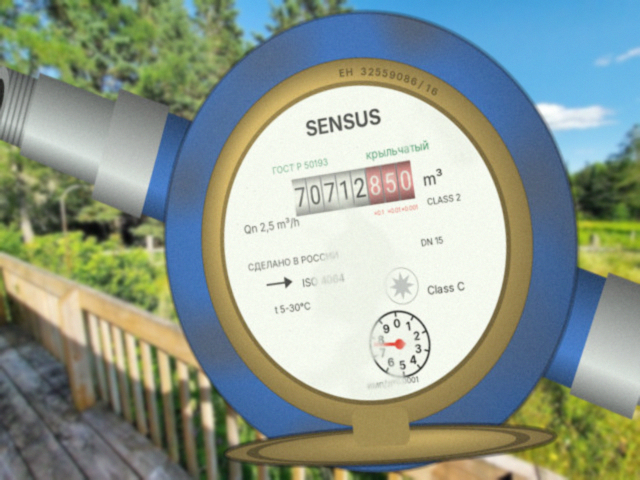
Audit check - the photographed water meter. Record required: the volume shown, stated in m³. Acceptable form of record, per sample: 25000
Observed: 70712.8507
